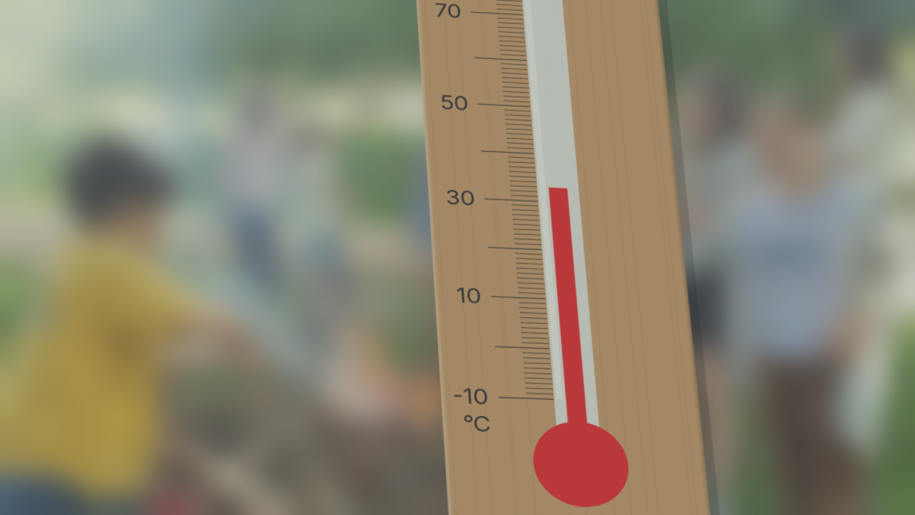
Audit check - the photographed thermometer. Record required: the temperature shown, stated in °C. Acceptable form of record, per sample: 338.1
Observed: 33
